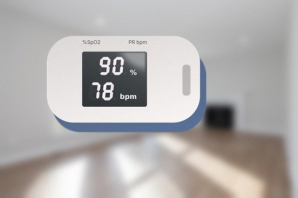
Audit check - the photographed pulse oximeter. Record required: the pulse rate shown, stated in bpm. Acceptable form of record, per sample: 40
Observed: 78
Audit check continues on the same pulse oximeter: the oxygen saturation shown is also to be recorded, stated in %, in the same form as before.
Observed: 90
